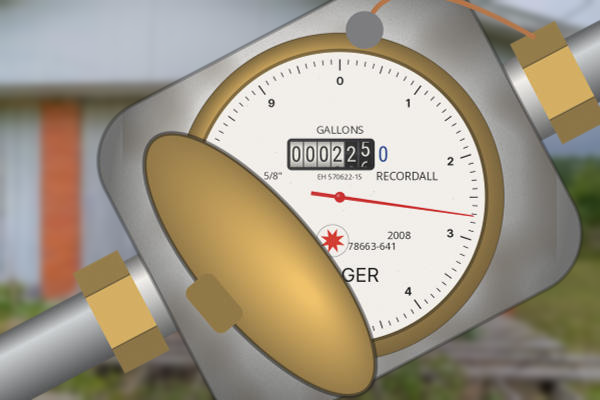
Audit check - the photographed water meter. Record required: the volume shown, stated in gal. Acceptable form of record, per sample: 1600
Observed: 2252.7
